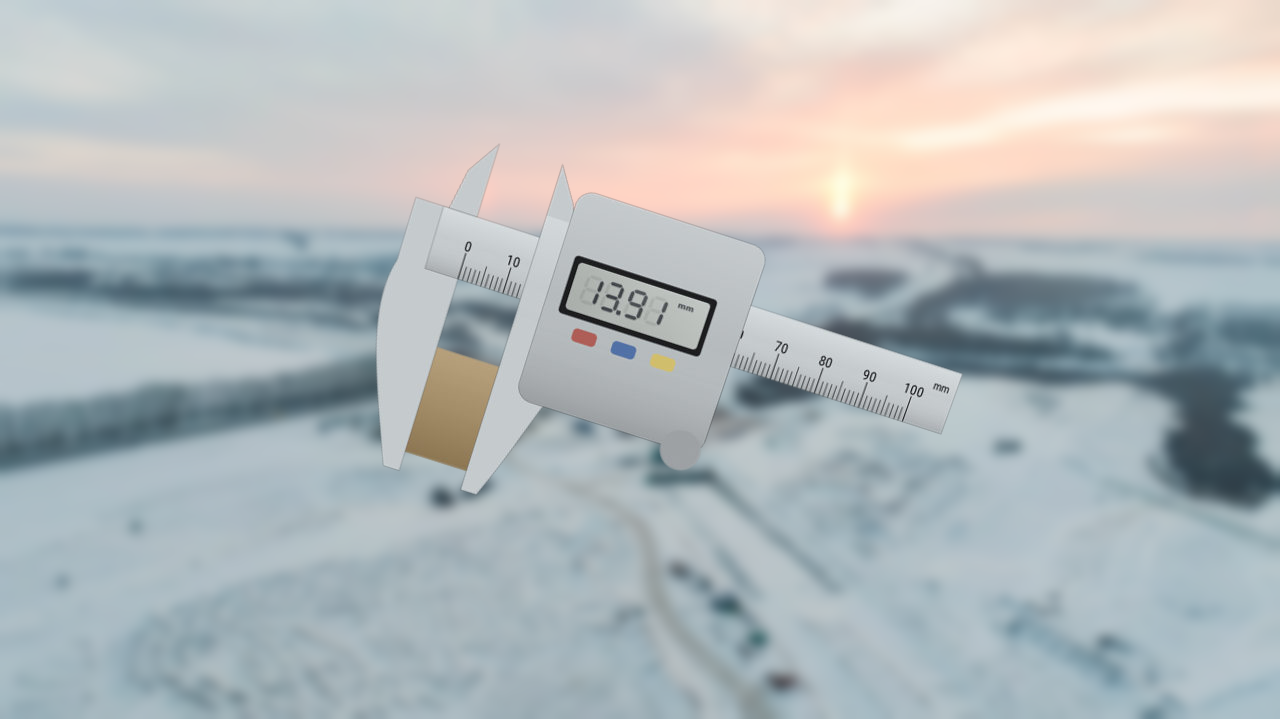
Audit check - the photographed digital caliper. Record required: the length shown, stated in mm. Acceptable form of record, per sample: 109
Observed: 13.91
